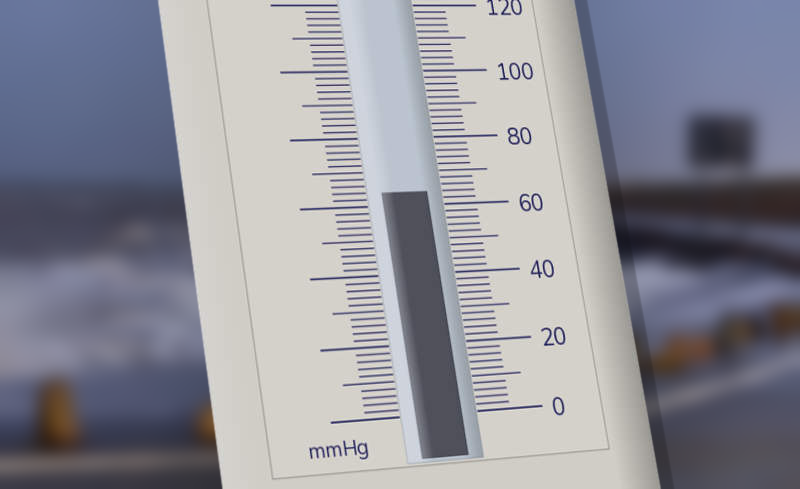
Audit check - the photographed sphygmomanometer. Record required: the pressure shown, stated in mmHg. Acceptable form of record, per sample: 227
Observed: 64
